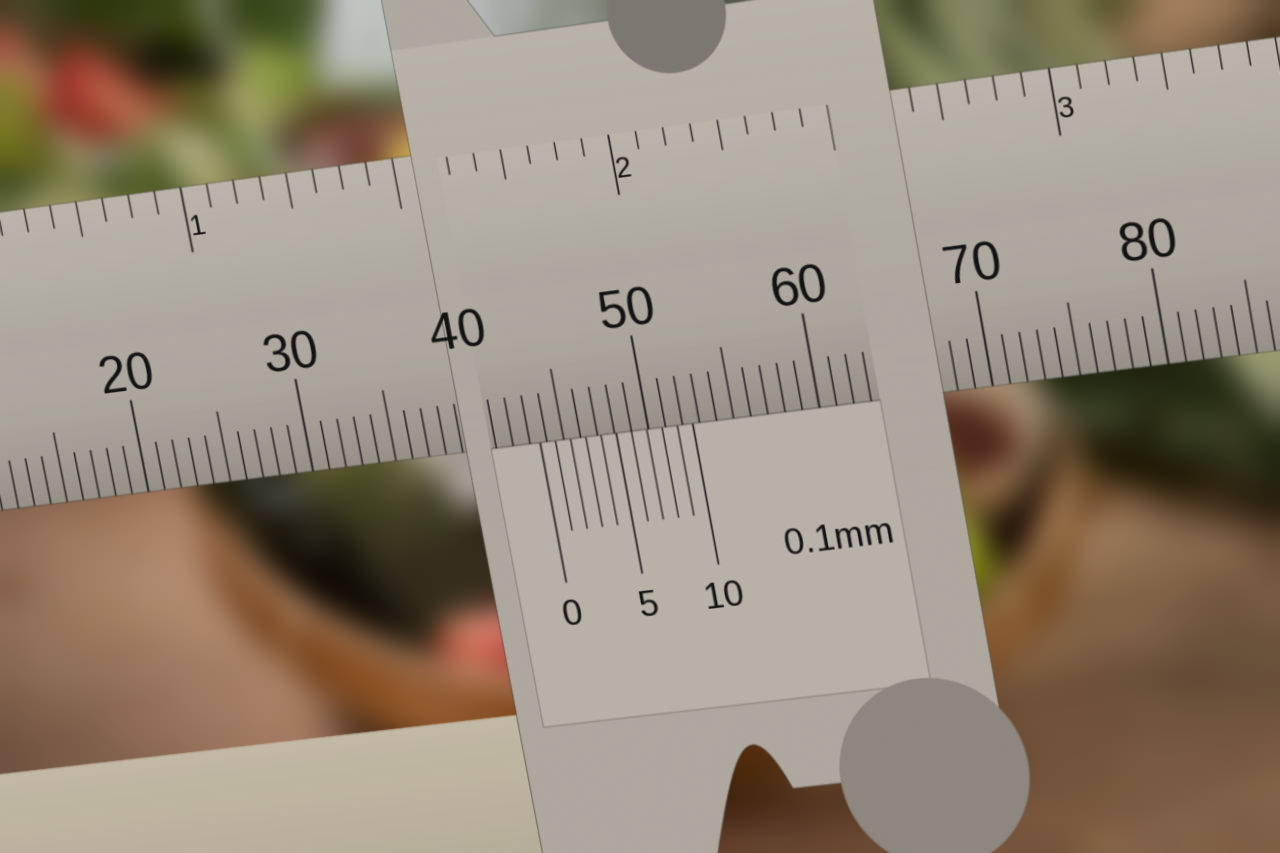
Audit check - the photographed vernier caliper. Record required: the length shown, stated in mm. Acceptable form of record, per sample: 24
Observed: 43.6
